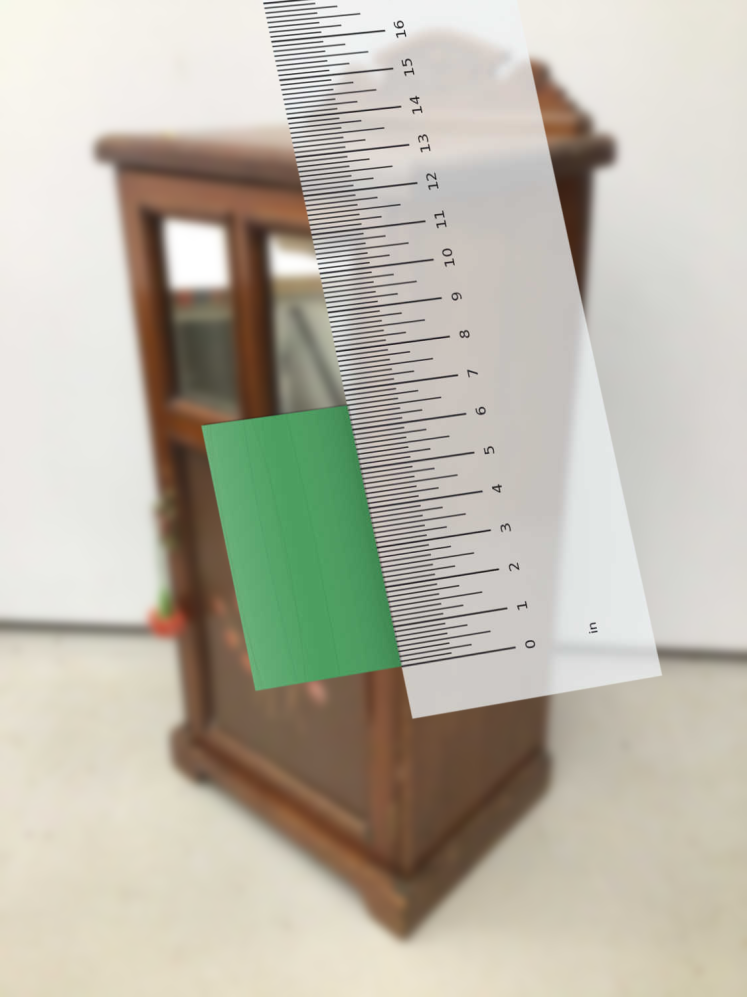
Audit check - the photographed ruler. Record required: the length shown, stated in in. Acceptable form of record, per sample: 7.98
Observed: 6.625
